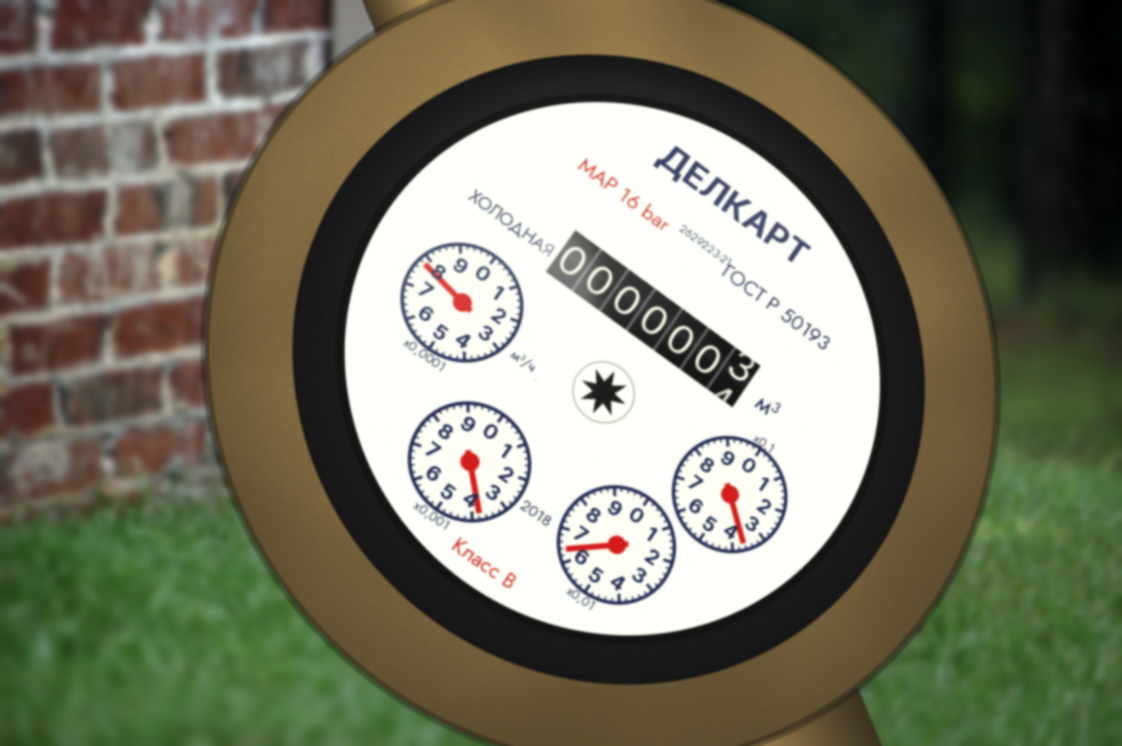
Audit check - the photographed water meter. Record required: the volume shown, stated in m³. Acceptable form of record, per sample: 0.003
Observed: 3.3637
